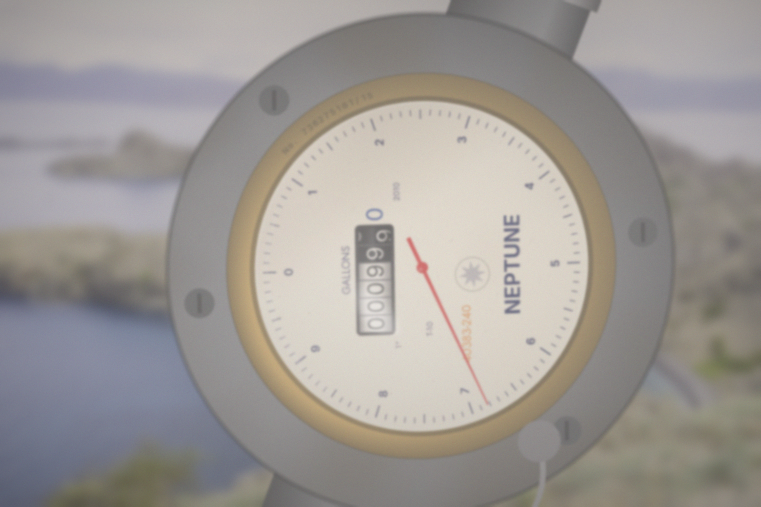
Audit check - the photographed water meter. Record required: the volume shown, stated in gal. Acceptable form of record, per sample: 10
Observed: 9986.8
